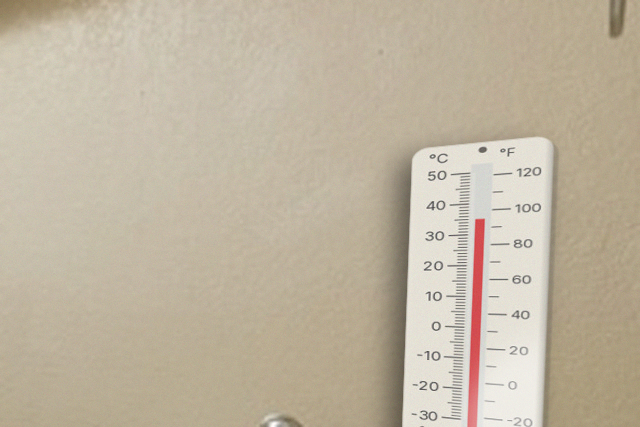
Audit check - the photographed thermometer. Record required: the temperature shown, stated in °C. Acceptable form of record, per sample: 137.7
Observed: 35
